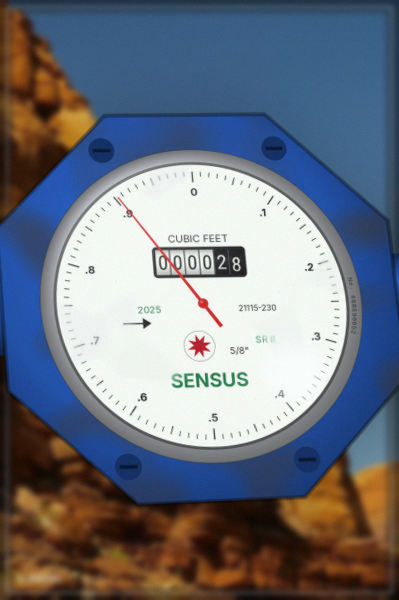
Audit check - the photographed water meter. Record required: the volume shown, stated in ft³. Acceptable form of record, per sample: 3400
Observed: 27.90
